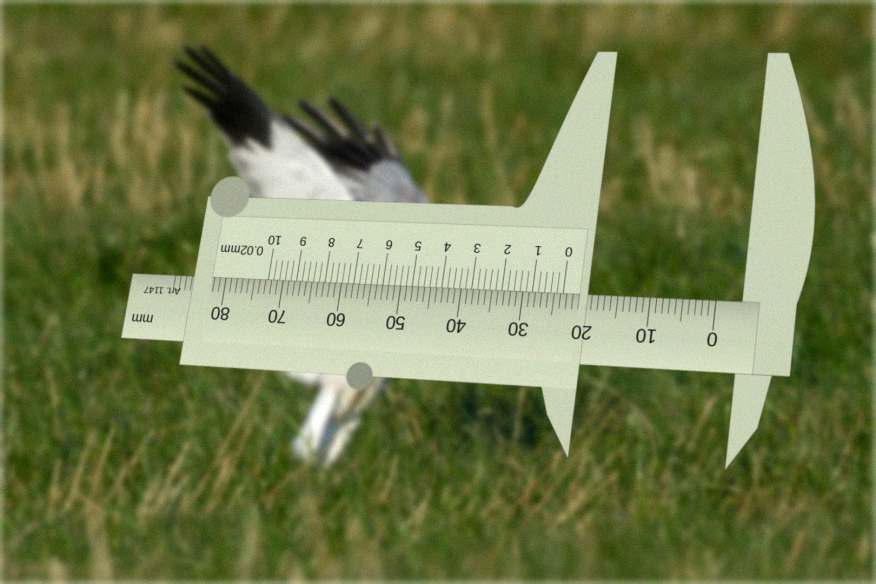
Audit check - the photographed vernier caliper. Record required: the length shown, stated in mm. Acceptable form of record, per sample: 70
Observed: 23.6
